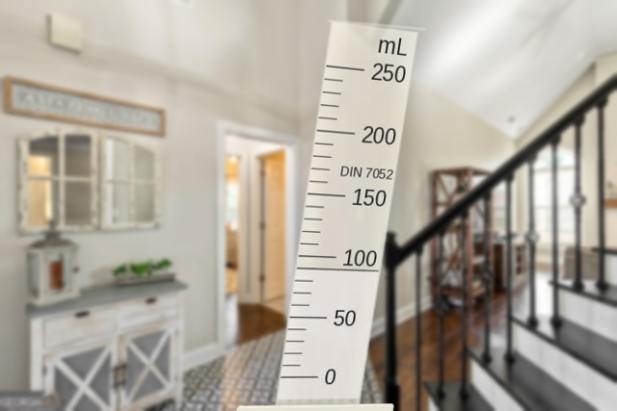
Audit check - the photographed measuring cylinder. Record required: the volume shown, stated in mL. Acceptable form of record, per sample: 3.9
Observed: 90
